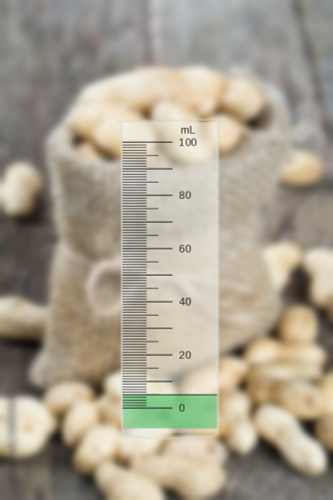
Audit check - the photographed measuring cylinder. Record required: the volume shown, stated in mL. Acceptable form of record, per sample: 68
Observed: 5
